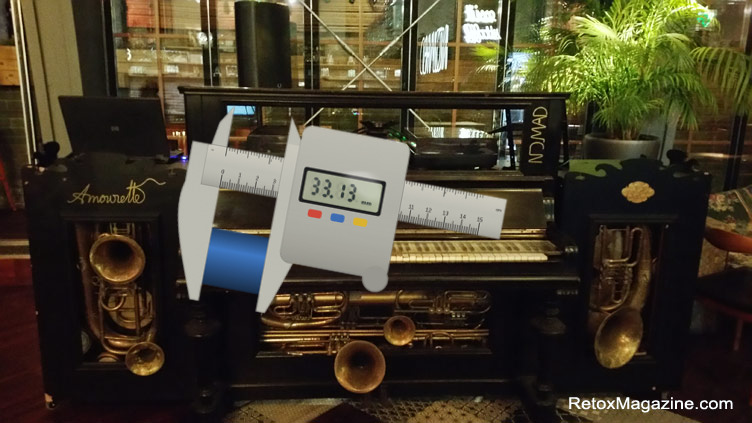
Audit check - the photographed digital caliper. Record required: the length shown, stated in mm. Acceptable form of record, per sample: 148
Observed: 33.13
